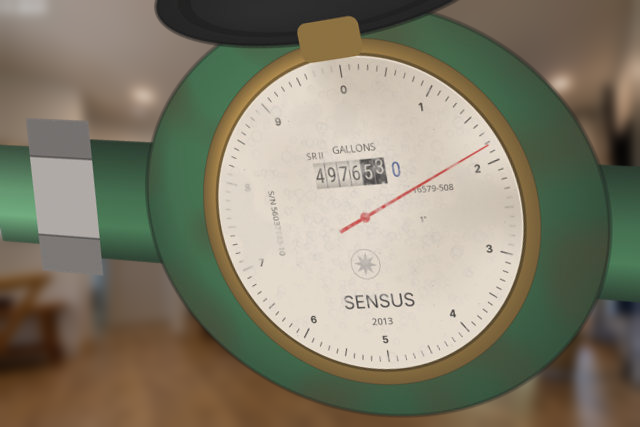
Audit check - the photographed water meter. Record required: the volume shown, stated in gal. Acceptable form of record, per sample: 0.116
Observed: 4976531.8
